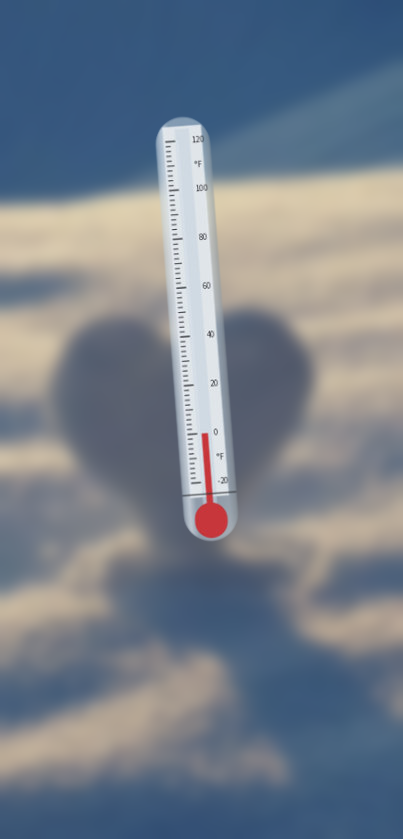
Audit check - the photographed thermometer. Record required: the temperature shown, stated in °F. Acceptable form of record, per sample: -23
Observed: 0
